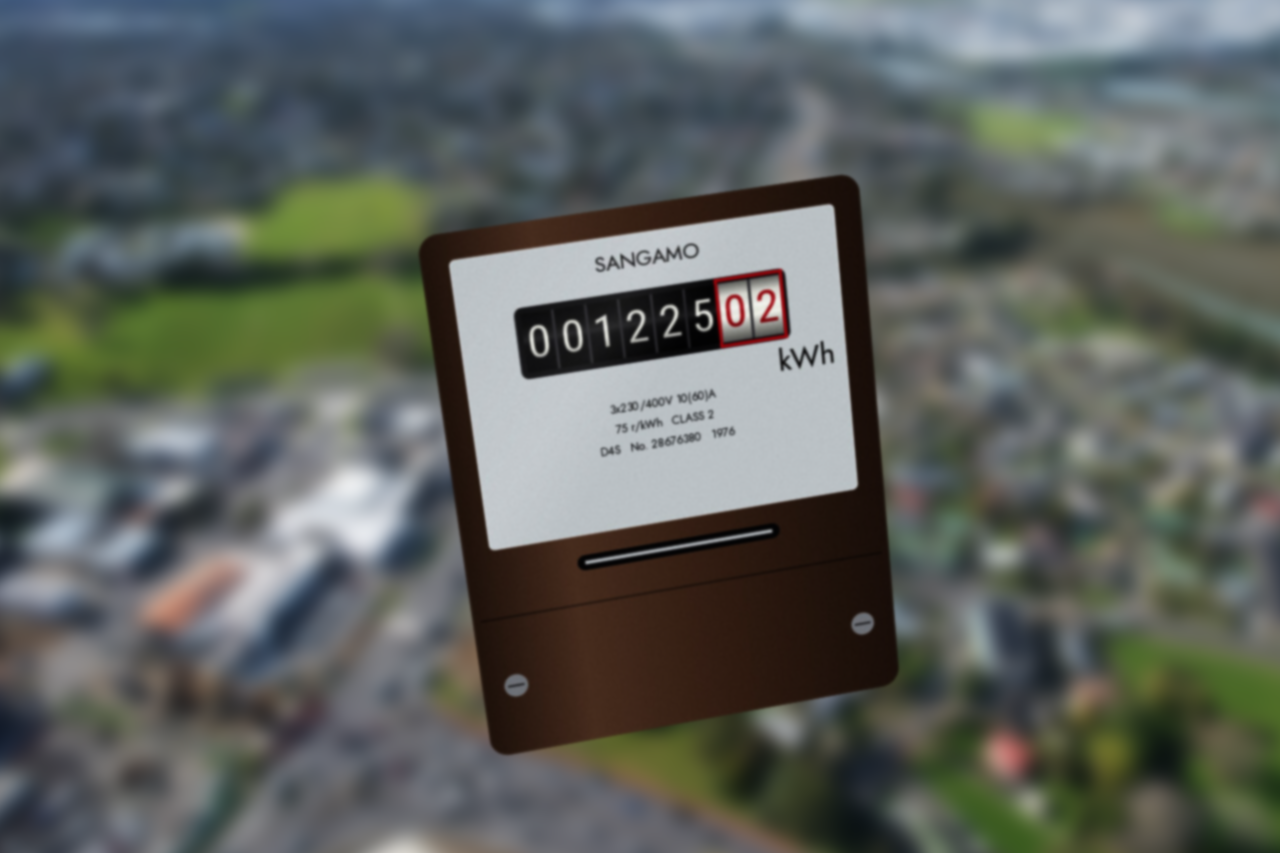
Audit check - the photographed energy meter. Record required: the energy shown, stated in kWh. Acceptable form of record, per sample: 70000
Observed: 1225.02
